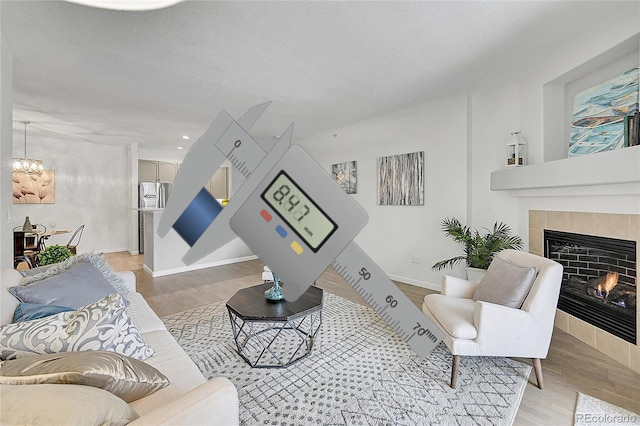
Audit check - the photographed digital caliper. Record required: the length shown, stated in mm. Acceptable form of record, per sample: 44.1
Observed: 8.47
